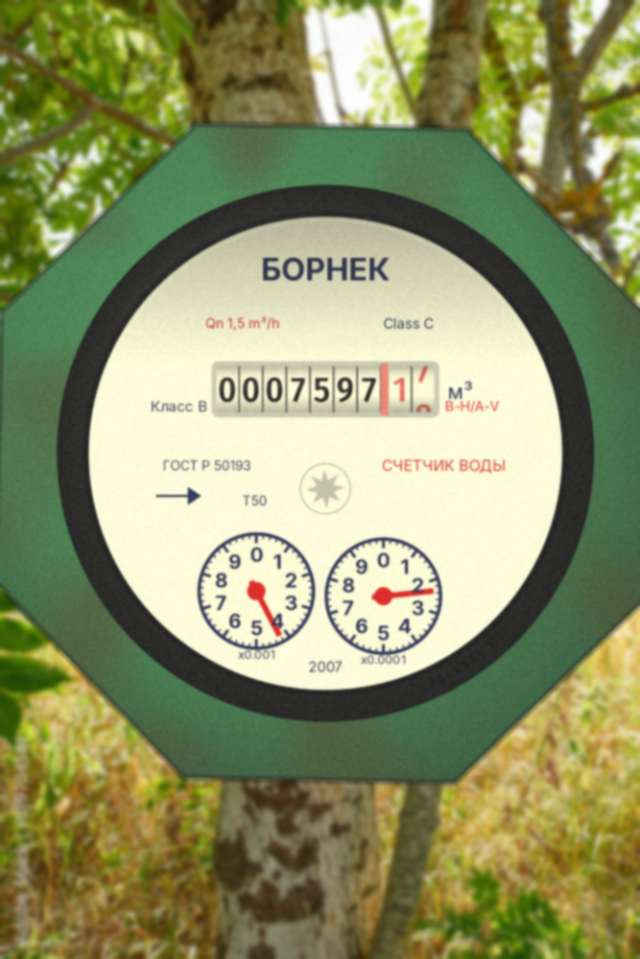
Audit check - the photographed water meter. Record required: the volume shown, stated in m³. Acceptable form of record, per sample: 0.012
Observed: 7597.1742
